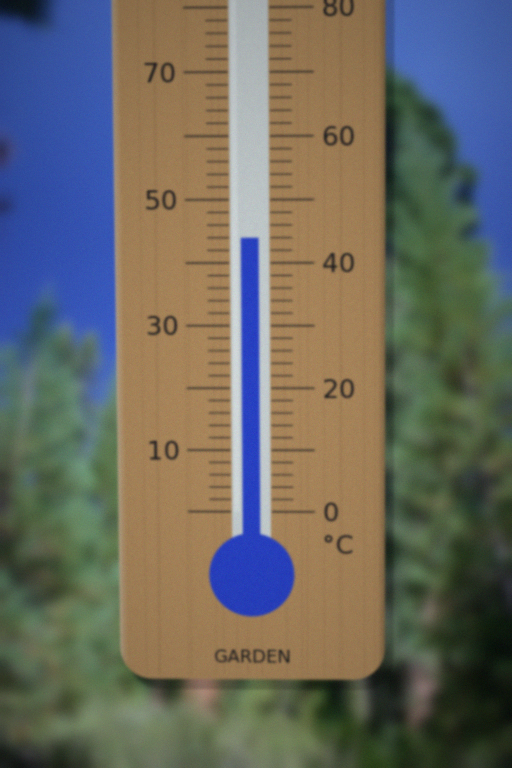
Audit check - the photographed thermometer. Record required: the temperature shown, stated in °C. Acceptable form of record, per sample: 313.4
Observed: 44
